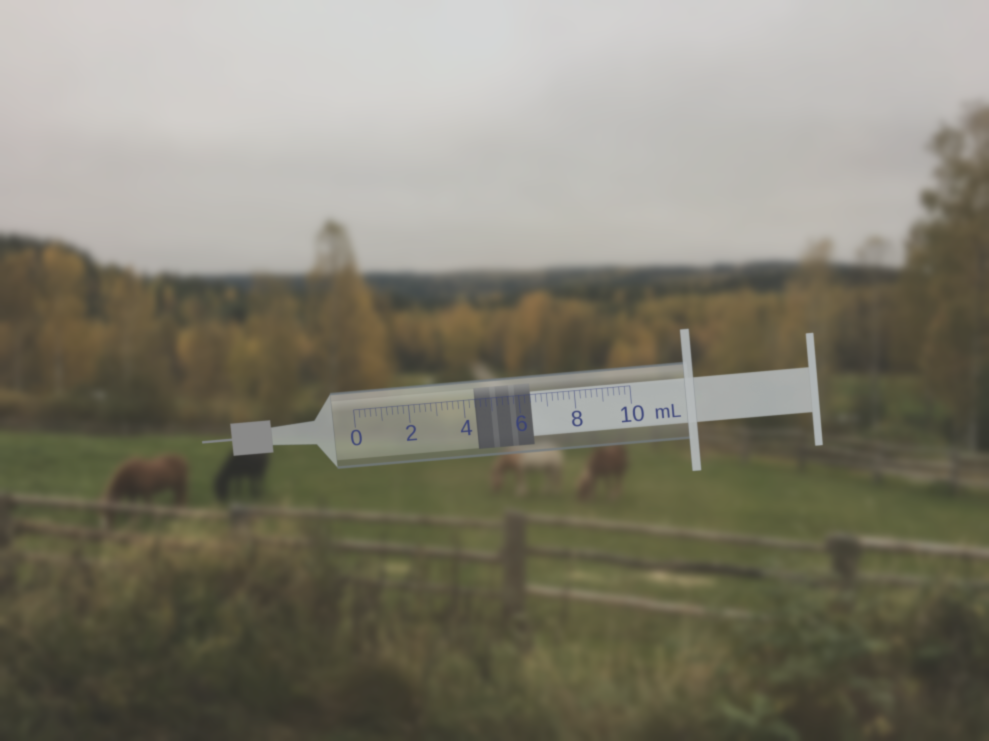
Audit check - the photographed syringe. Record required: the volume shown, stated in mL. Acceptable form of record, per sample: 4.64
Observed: 4.4
